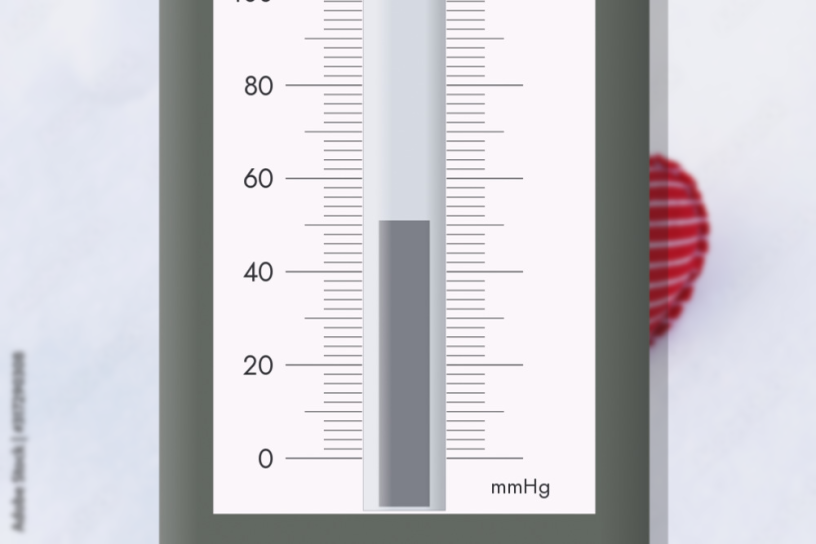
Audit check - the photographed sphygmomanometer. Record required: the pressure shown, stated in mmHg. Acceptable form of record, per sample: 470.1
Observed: 51
